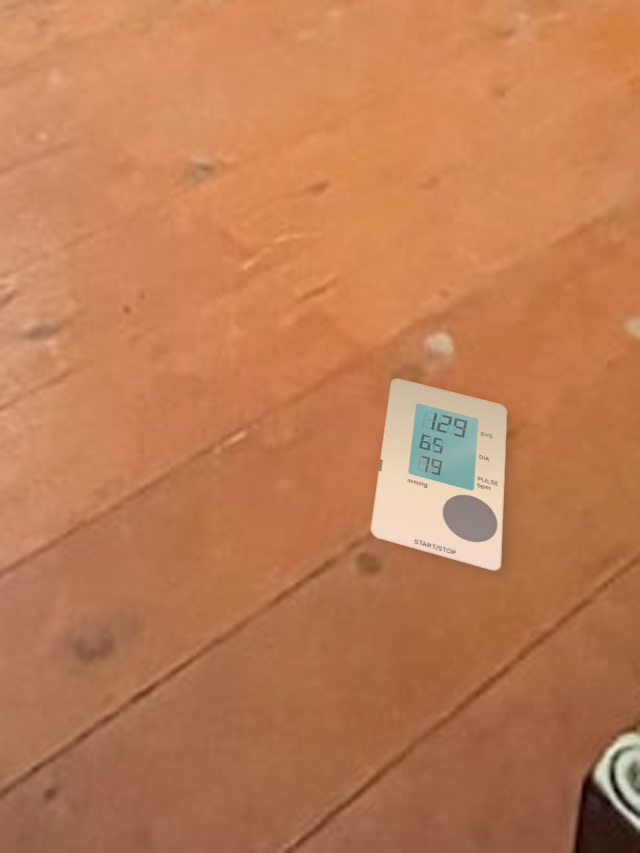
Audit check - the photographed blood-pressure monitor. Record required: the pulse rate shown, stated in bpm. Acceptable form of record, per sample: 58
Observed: 79
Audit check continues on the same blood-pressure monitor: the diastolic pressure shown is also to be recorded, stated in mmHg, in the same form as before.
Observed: 65
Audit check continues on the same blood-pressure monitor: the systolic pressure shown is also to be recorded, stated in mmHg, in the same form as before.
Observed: 129
